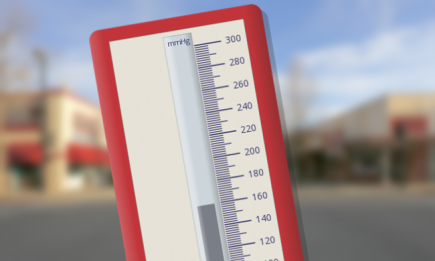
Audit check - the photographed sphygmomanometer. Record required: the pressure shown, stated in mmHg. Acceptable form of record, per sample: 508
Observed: 160
